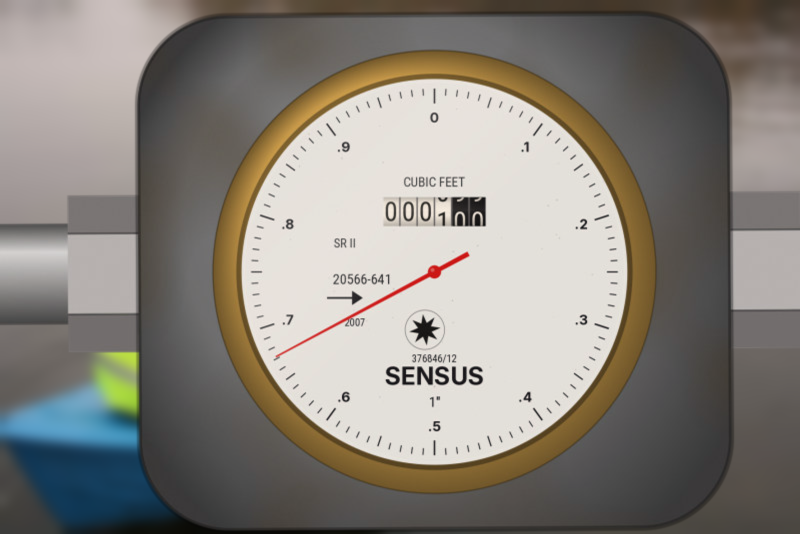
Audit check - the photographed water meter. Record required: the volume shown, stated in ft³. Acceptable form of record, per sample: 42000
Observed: 99.67
